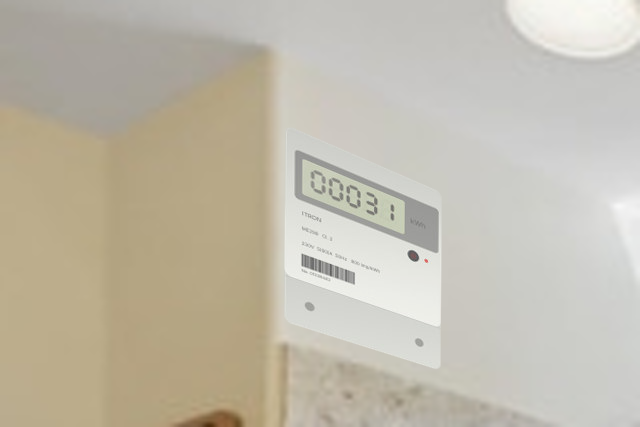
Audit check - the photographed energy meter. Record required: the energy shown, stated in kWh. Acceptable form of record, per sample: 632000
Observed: 31
